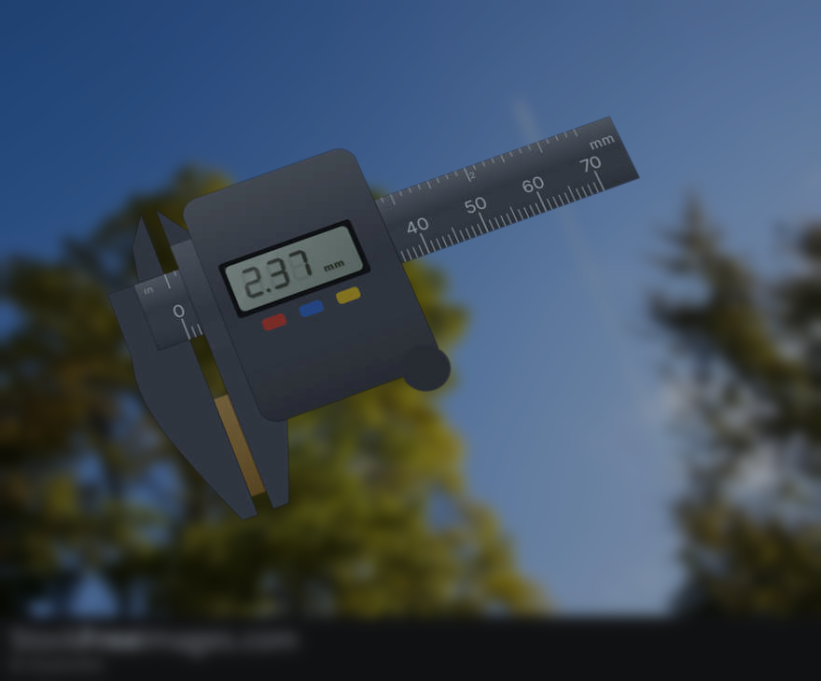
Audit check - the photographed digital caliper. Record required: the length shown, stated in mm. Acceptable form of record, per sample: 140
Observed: 2.37
